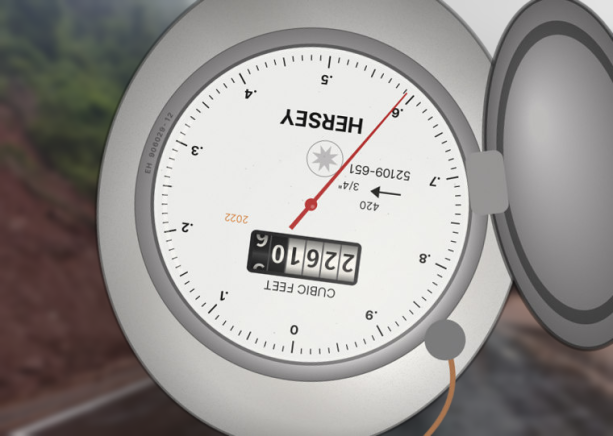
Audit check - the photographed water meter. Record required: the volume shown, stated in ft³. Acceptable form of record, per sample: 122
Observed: 226105.59
